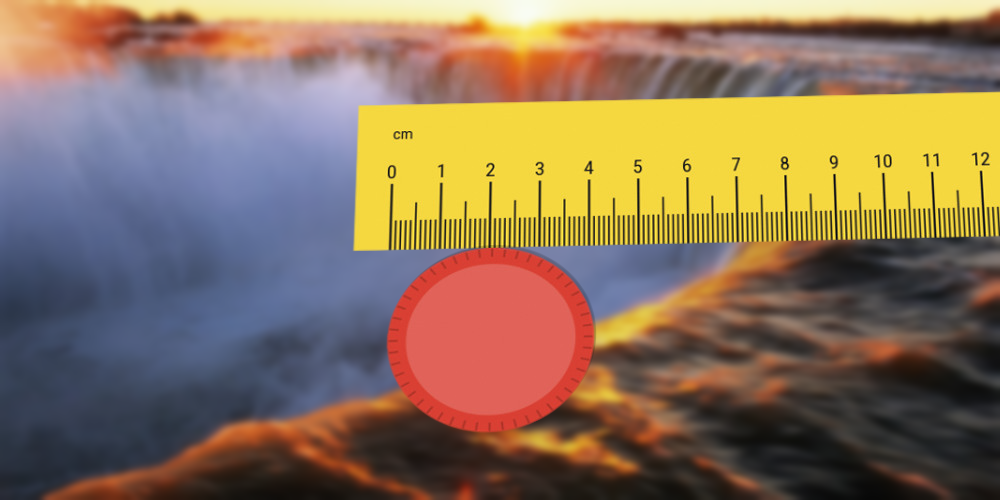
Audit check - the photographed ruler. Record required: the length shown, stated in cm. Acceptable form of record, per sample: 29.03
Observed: 4.1
